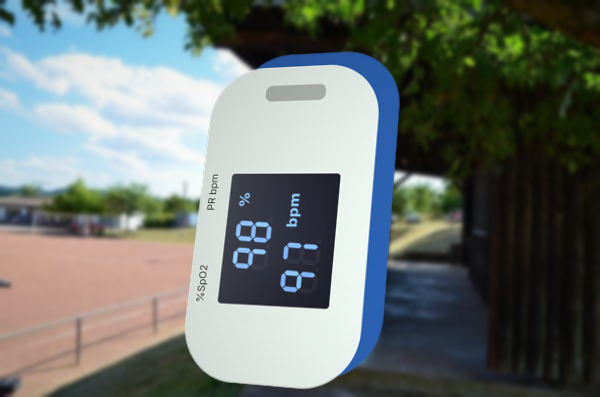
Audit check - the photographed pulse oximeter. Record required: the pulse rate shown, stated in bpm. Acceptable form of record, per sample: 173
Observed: 97
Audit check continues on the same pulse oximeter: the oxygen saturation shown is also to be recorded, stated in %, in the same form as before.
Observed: 98
